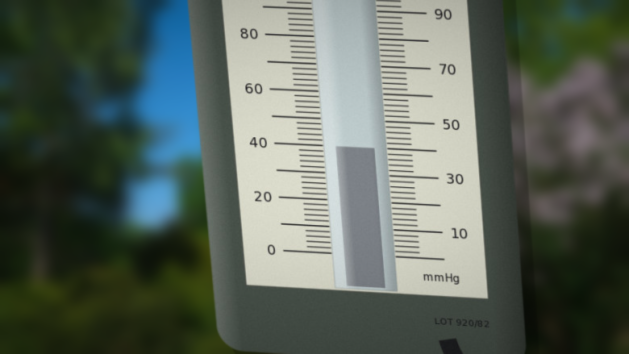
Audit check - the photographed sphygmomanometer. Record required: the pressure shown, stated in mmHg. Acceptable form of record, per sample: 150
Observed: 40
